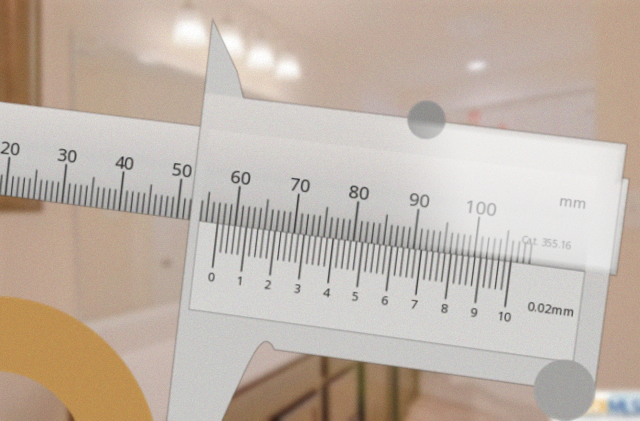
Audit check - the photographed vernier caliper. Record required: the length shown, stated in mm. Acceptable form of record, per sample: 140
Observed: 57.0
